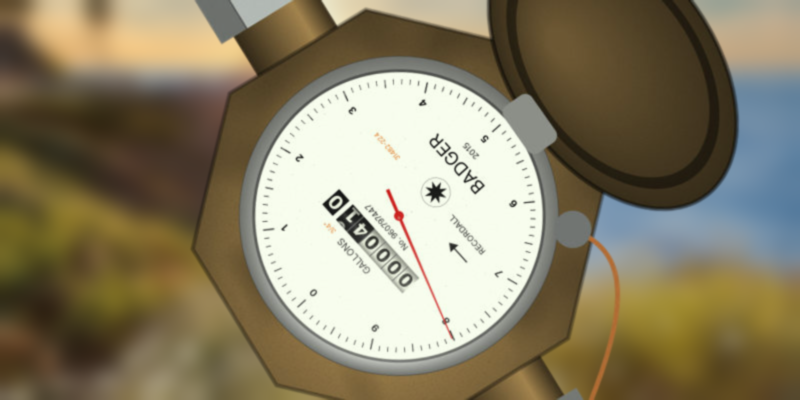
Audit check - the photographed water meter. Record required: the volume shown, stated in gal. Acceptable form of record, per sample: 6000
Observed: 408.0
